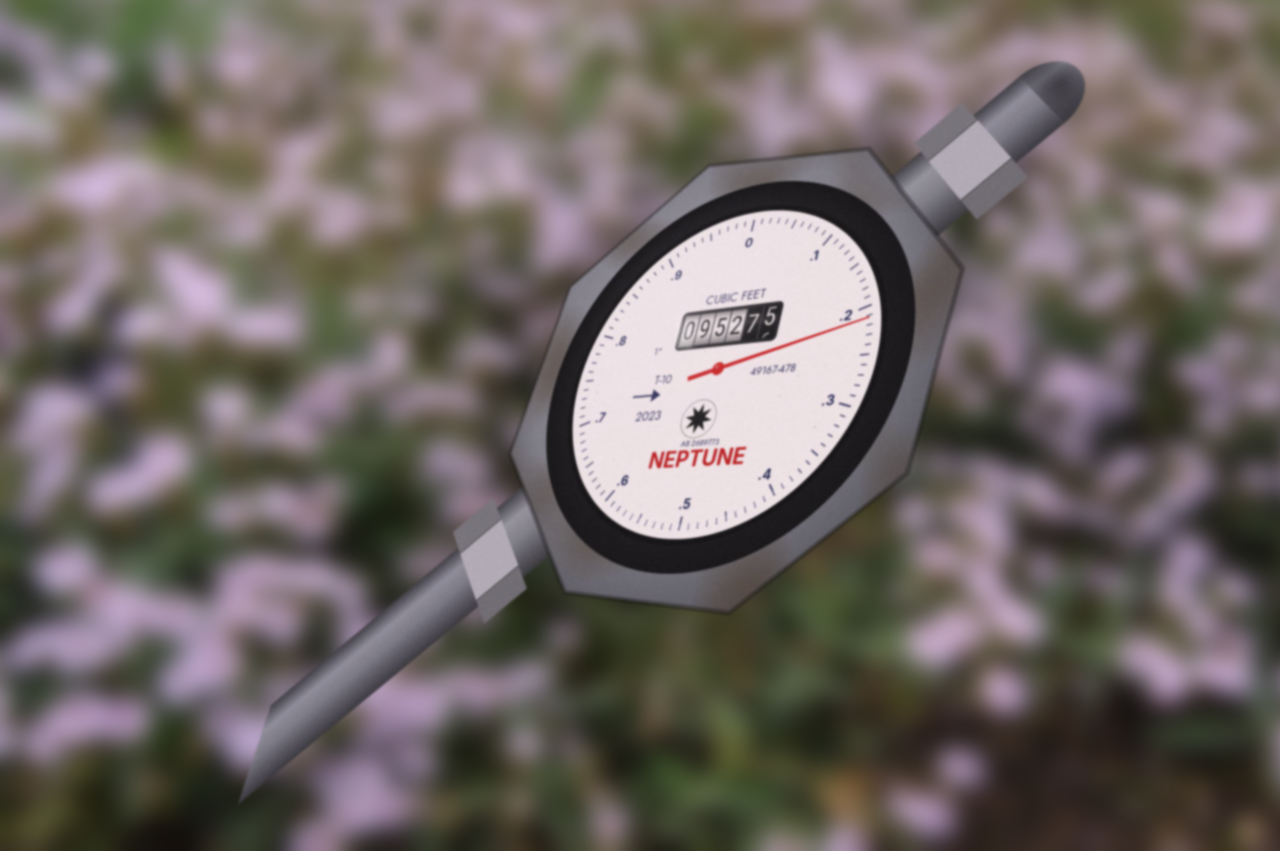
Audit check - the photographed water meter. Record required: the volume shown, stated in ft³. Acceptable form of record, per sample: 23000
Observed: 95275.21
